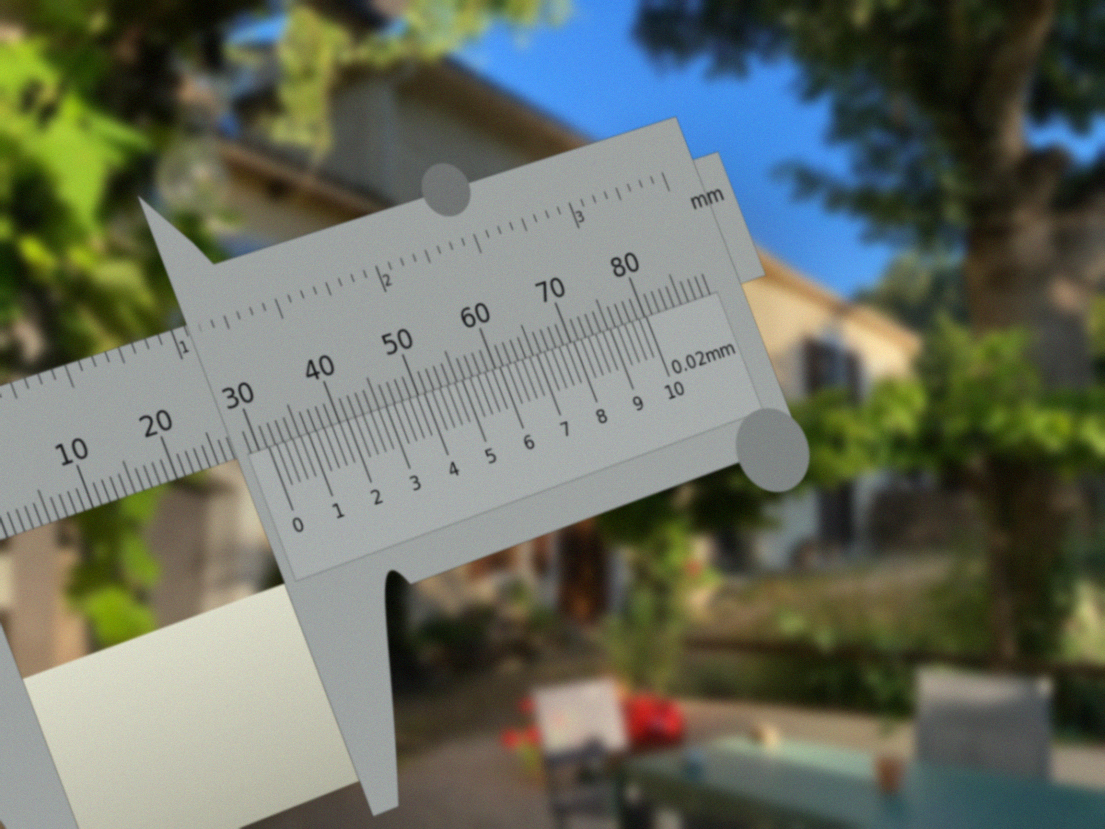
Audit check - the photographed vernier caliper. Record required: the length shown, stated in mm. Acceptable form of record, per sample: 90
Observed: 31.2
